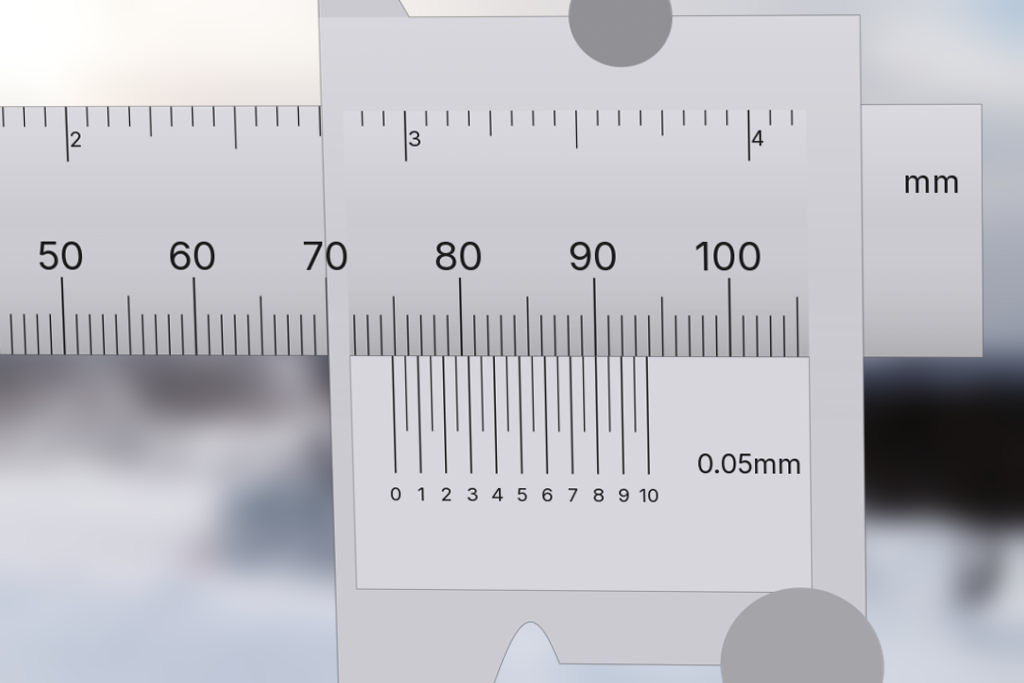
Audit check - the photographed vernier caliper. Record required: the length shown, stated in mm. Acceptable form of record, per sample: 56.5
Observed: 74.8
